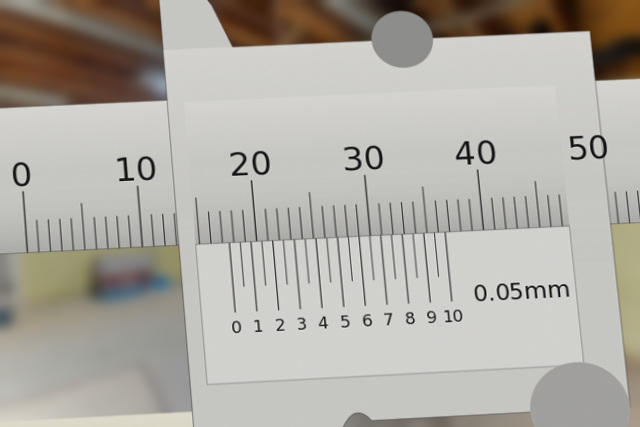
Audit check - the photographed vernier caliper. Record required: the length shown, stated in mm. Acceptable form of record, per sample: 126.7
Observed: 17.6
